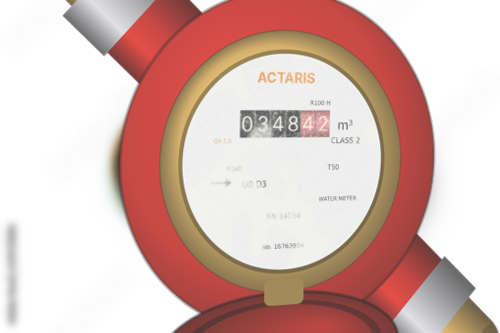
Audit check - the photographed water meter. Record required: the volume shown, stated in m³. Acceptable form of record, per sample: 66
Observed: 348.42
